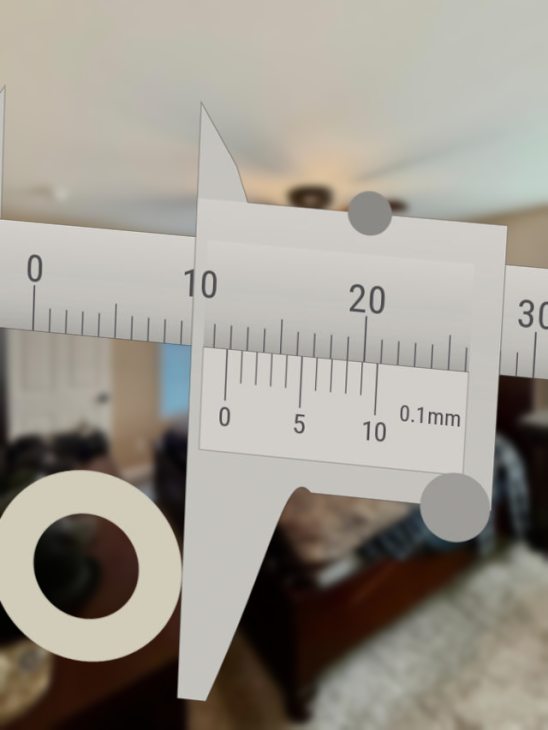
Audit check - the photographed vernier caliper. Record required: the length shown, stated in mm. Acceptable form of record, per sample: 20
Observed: 11.8
